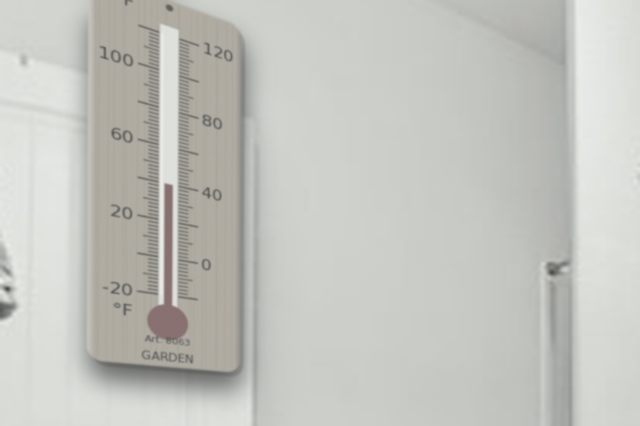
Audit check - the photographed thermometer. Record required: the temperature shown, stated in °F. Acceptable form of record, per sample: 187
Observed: 40
